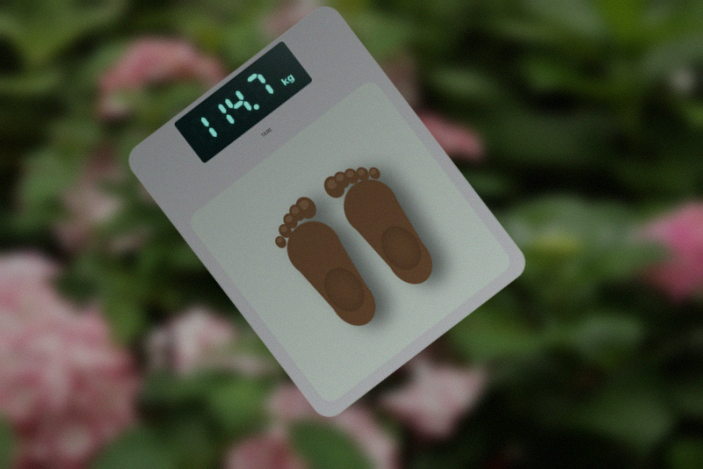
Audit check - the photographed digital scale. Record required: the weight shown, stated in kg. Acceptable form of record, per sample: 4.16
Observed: 114.7
